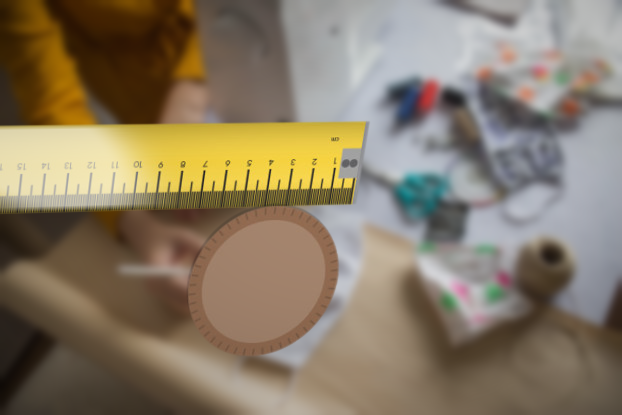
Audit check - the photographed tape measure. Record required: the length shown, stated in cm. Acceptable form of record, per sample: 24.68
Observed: 7
